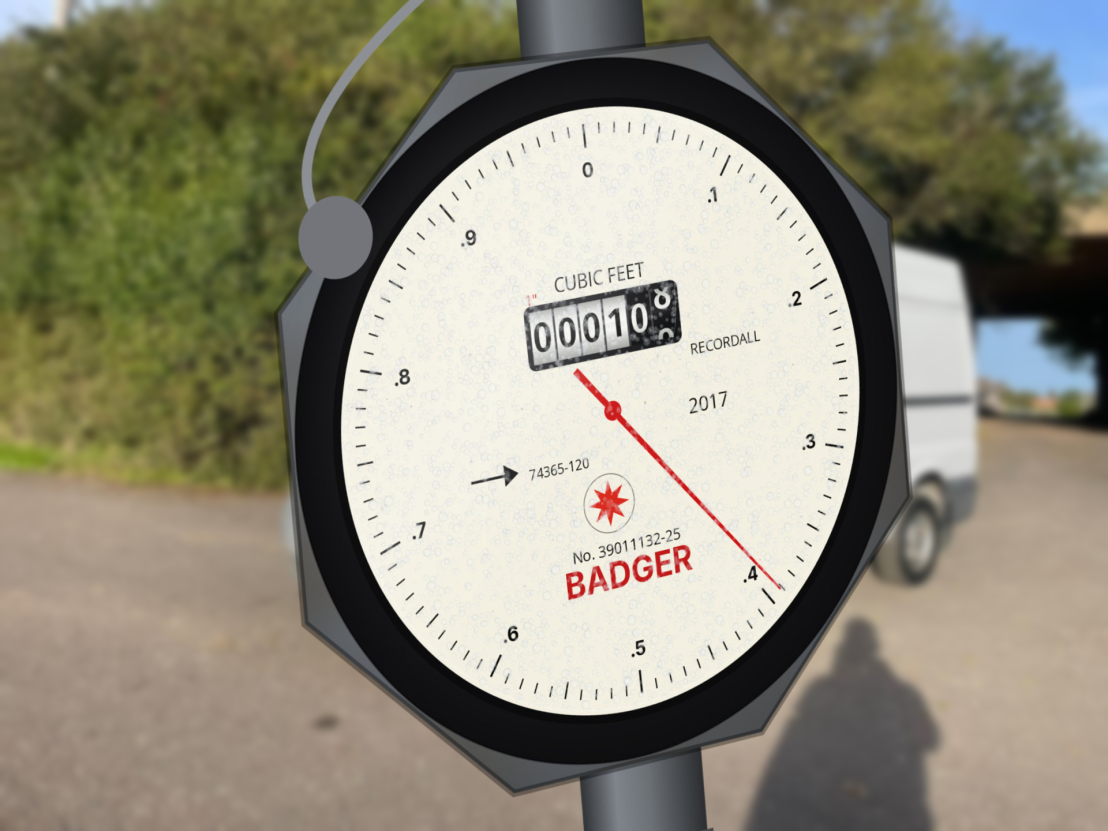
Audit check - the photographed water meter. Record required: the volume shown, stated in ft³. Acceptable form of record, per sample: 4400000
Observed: 108.39
